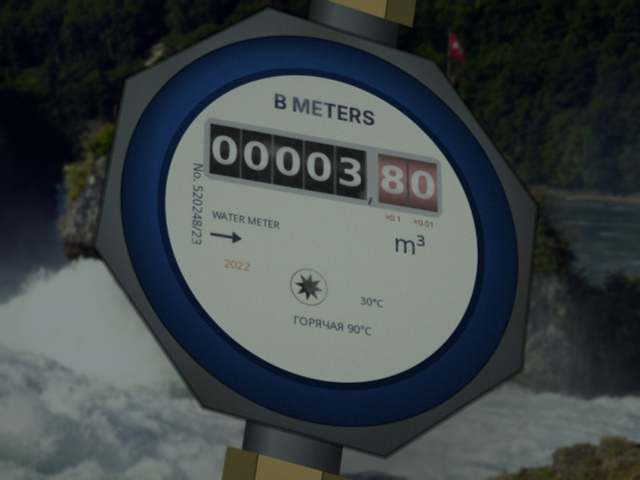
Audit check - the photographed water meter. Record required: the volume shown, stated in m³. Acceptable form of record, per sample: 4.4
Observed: 3.80
